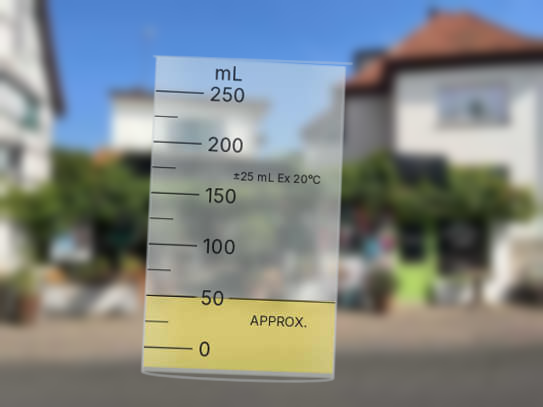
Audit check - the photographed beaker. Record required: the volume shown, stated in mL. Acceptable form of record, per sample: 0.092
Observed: 50
